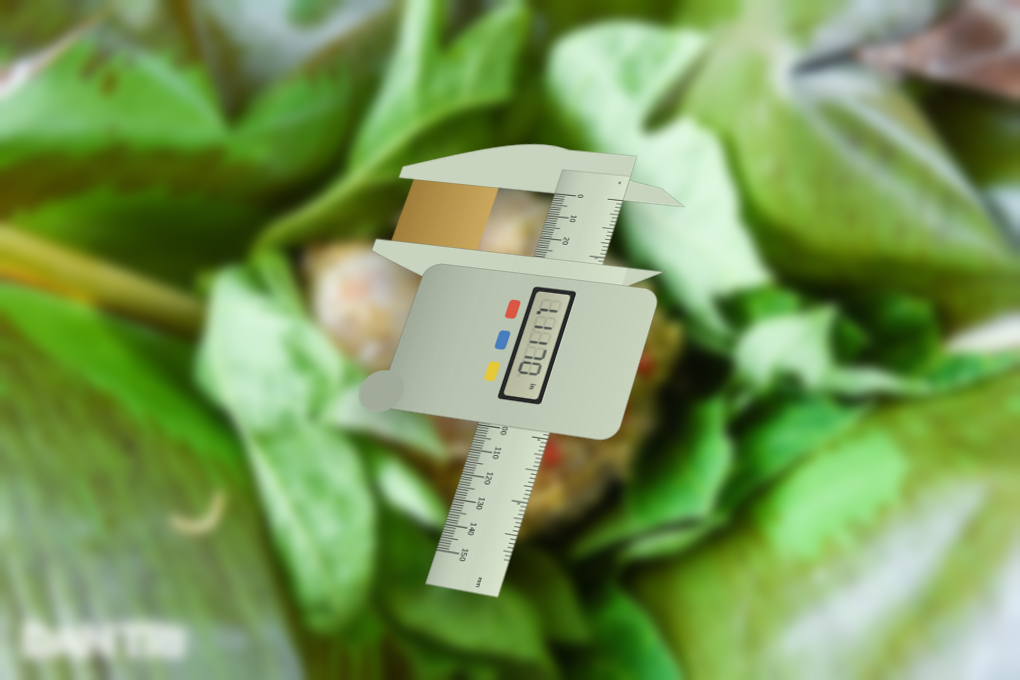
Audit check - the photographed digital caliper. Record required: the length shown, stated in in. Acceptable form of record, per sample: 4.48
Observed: 1.1170
